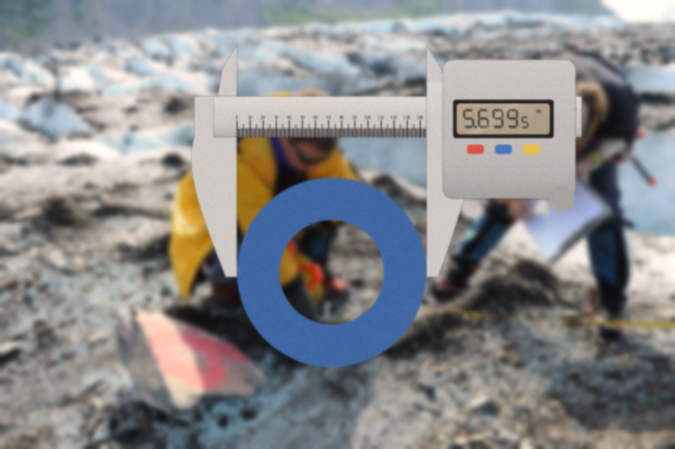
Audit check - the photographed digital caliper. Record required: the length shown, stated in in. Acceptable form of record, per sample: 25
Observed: 5.6995
